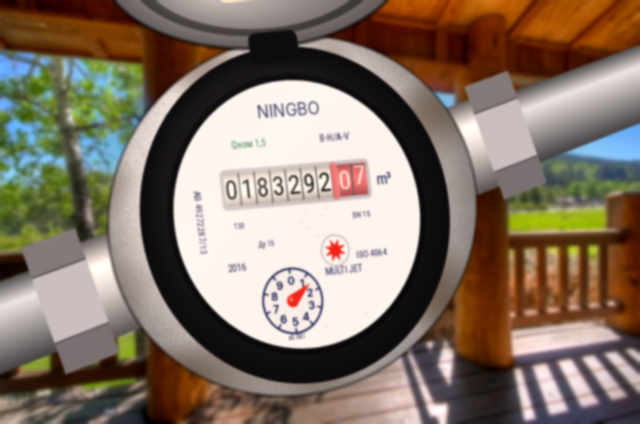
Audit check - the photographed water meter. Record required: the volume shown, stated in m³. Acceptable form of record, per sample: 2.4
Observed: 183292.071
